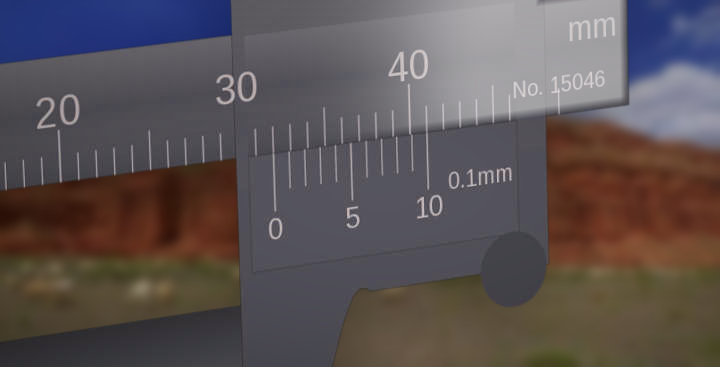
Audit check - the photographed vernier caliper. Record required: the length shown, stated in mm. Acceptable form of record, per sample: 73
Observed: 32.0
